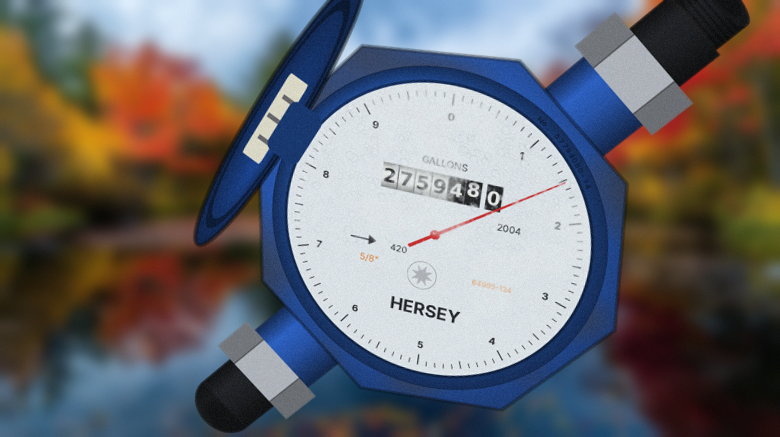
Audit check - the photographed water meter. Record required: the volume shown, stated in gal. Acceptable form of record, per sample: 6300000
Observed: 2759481.5
